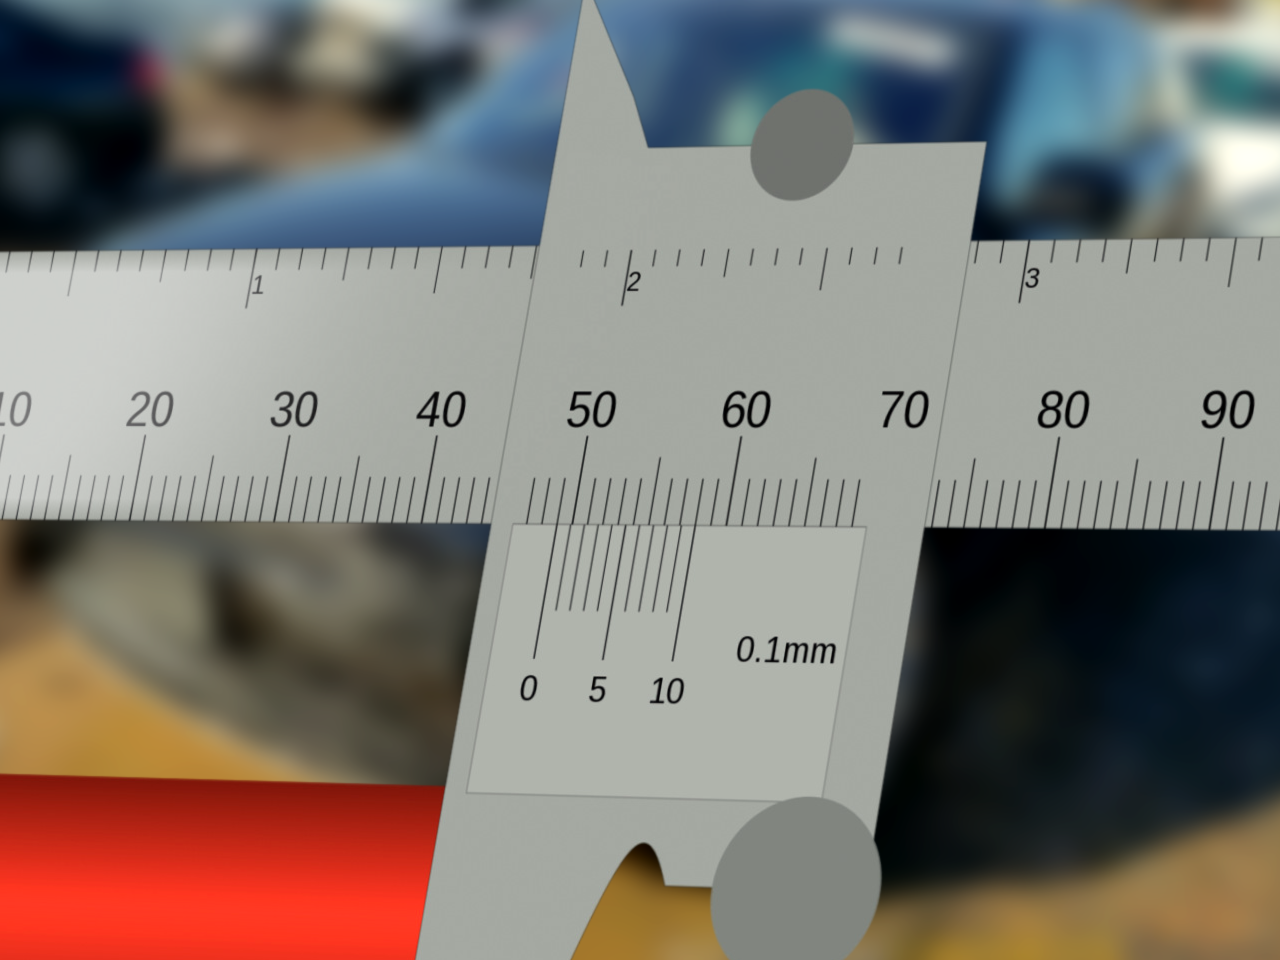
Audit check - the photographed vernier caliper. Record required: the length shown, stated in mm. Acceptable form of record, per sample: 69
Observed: 49.0
